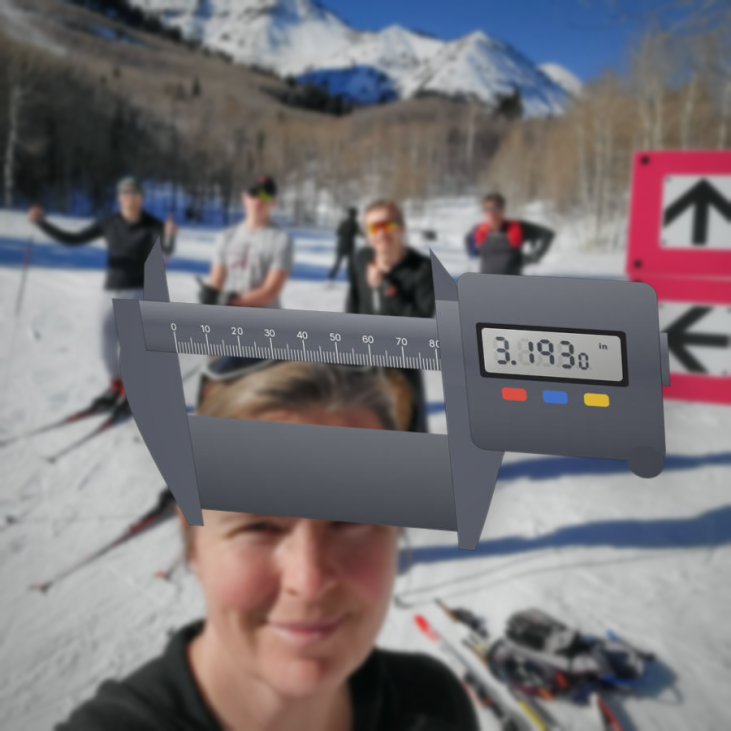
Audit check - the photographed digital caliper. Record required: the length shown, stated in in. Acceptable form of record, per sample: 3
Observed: 3.1930
